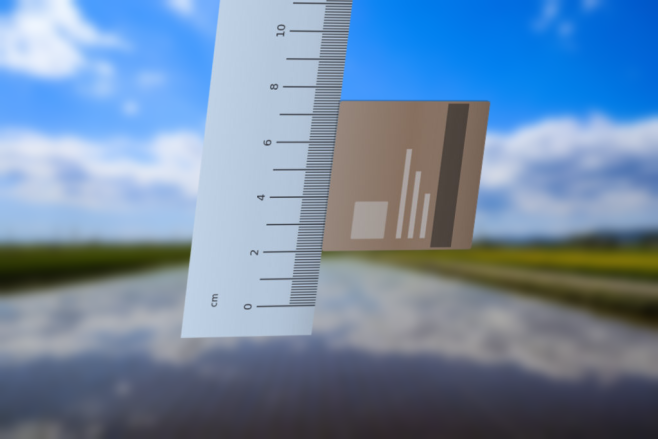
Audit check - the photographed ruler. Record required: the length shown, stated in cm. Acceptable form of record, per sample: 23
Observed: 5.5
